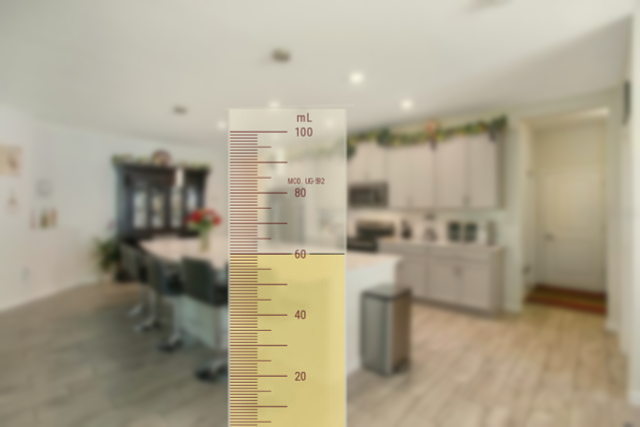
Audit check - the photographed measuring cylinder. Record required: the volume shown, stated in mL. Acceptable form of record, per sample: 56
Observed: 60
